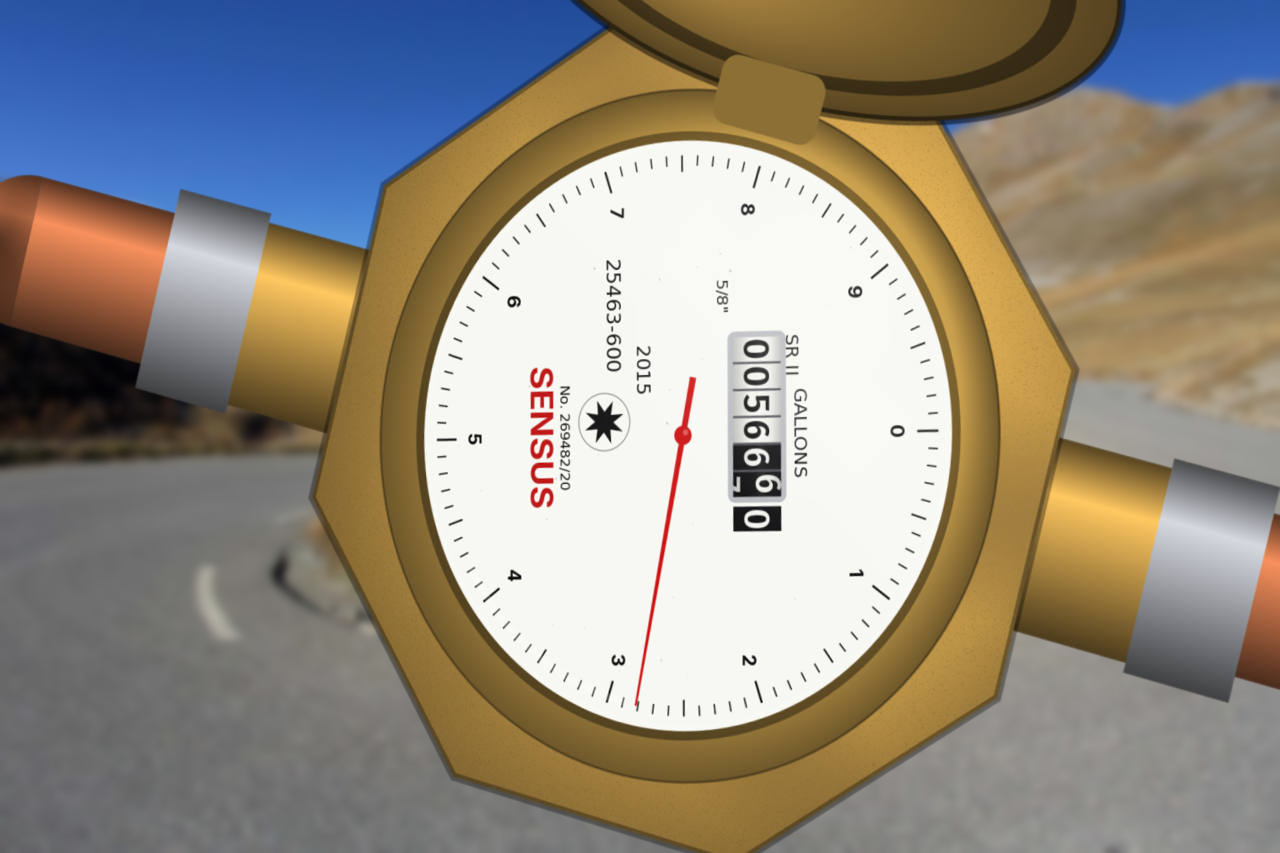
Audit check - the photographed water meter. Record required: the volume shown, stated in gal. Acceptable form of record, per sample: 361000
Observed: 56662.8
